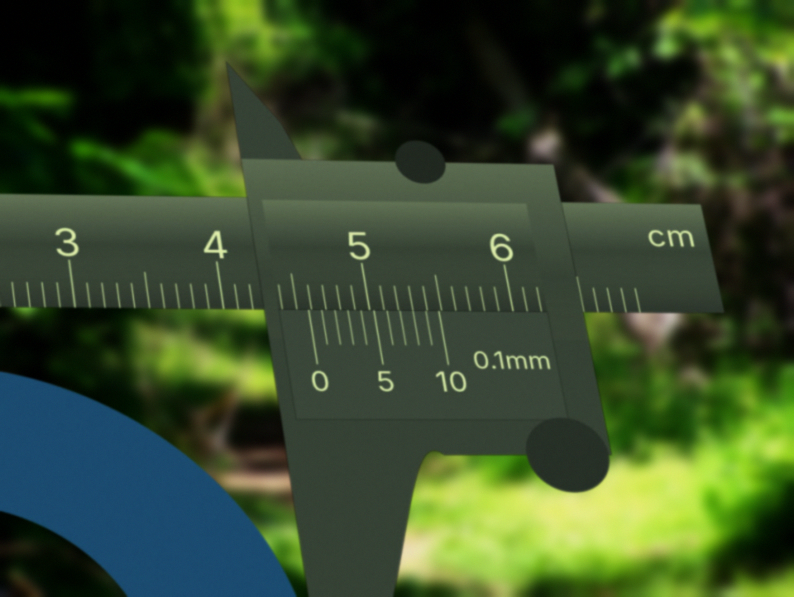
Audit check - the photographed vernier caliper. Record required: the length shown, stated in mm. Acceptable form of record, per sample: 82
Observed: 45.8
